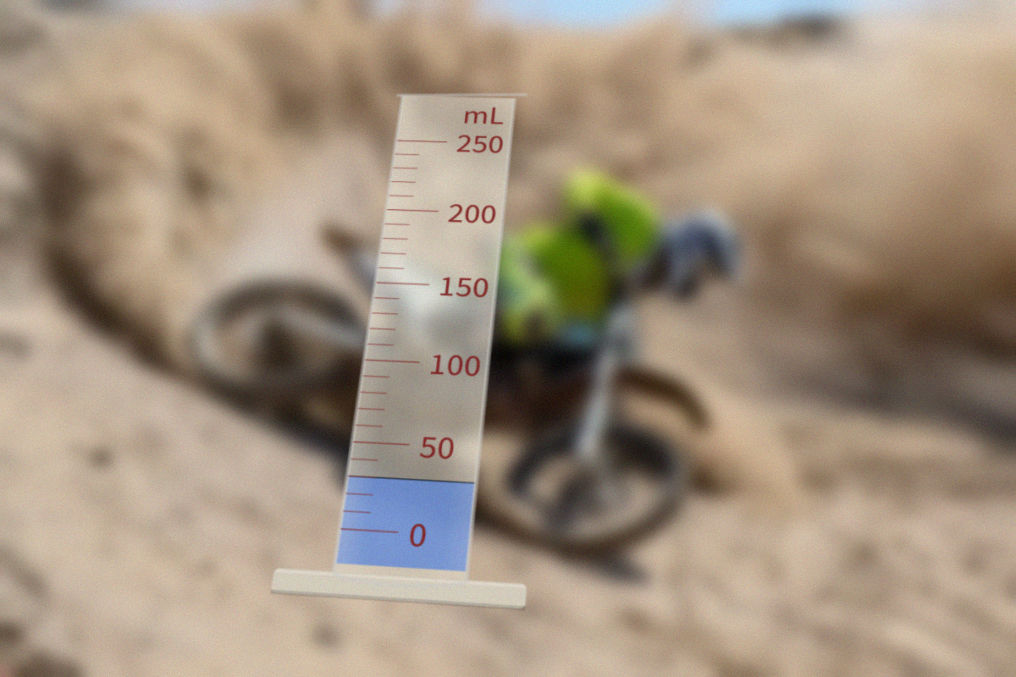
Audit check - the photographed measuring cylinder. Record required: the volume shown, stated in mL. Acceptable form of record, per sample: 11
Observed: 30
